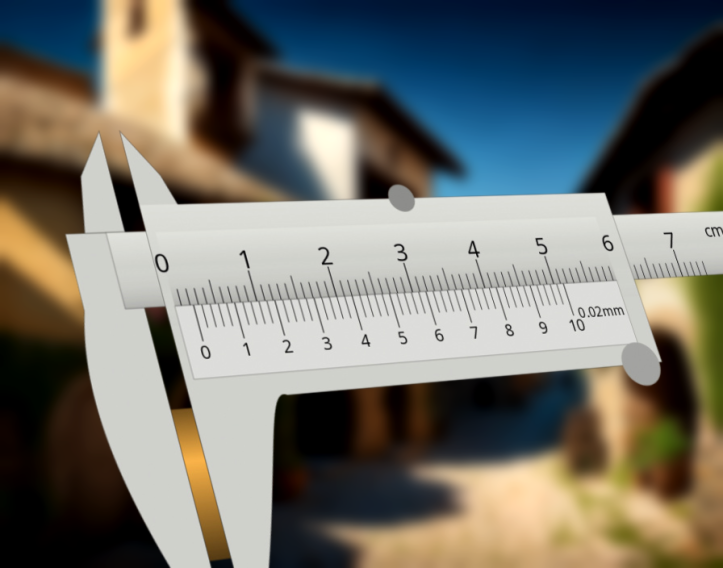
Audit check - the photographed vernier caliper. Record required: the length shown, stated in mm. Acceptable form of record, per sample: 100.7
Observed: 2.4
